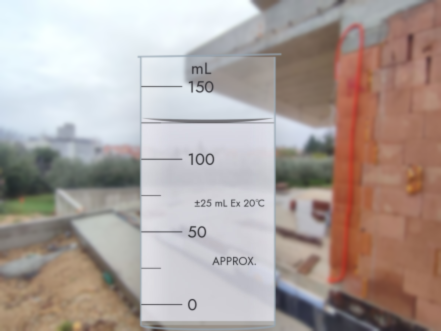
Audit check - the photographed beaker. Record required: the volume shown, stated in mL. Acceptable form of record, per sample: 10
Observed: 125
